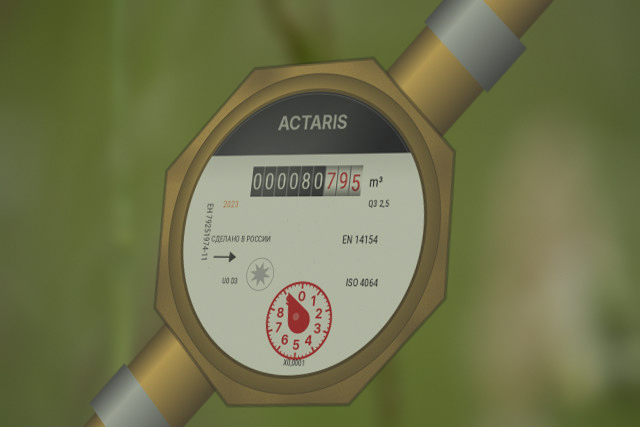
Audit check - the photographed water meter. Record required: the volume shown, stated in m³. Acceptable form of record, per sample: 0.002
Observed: 80.7949
